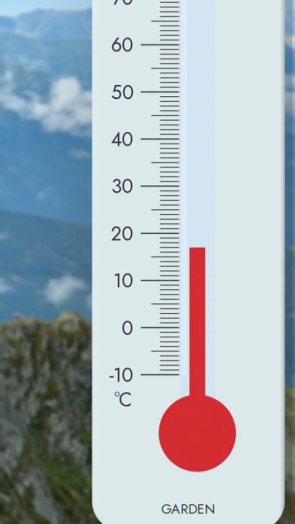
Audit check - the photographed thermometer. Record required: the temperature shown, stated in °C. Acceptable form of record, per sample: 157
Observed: 17
